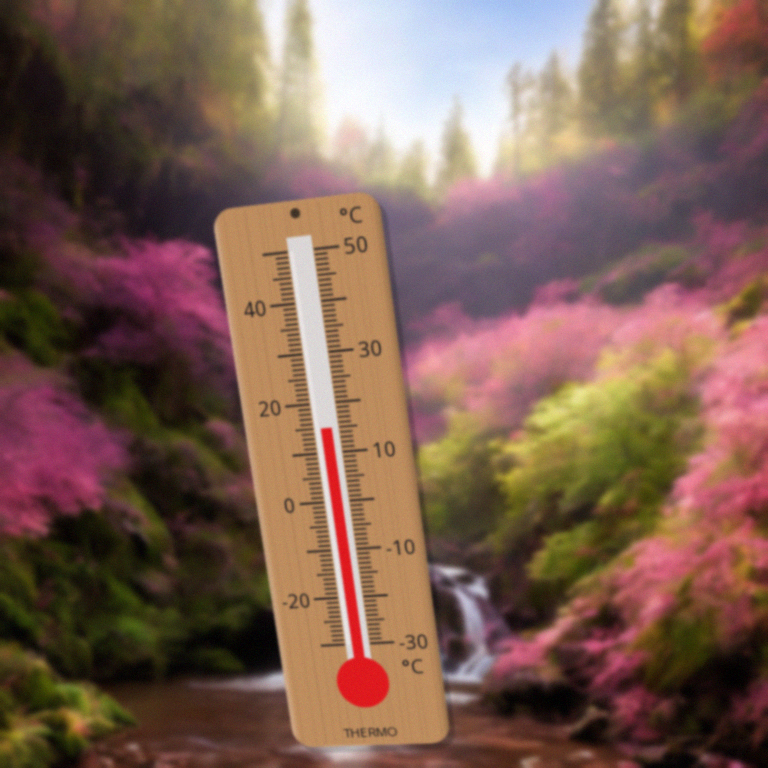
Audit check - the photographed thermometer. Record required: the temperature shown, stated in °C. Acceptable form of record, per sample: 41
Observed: 15
